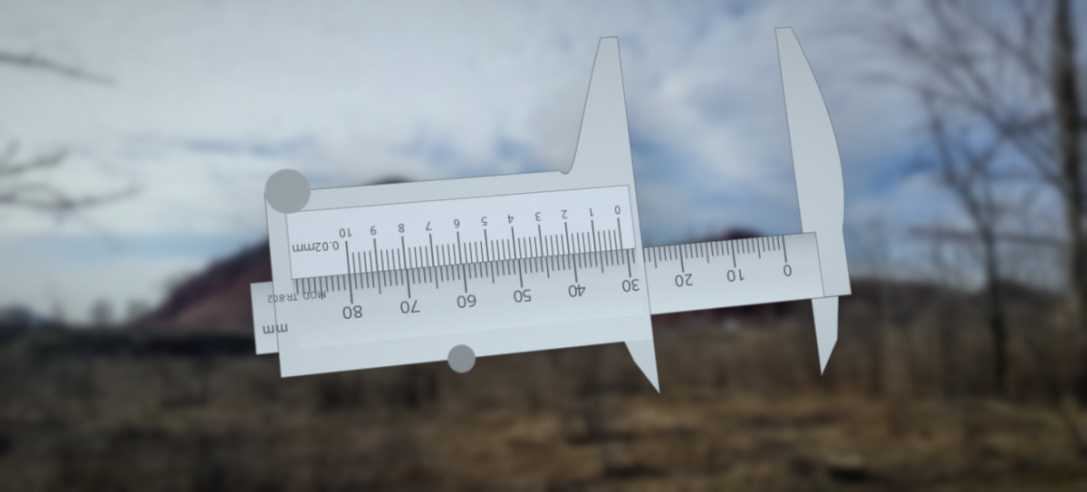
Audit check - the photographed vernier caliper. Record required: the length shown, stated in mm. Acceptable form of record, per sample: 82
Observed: 31.0
